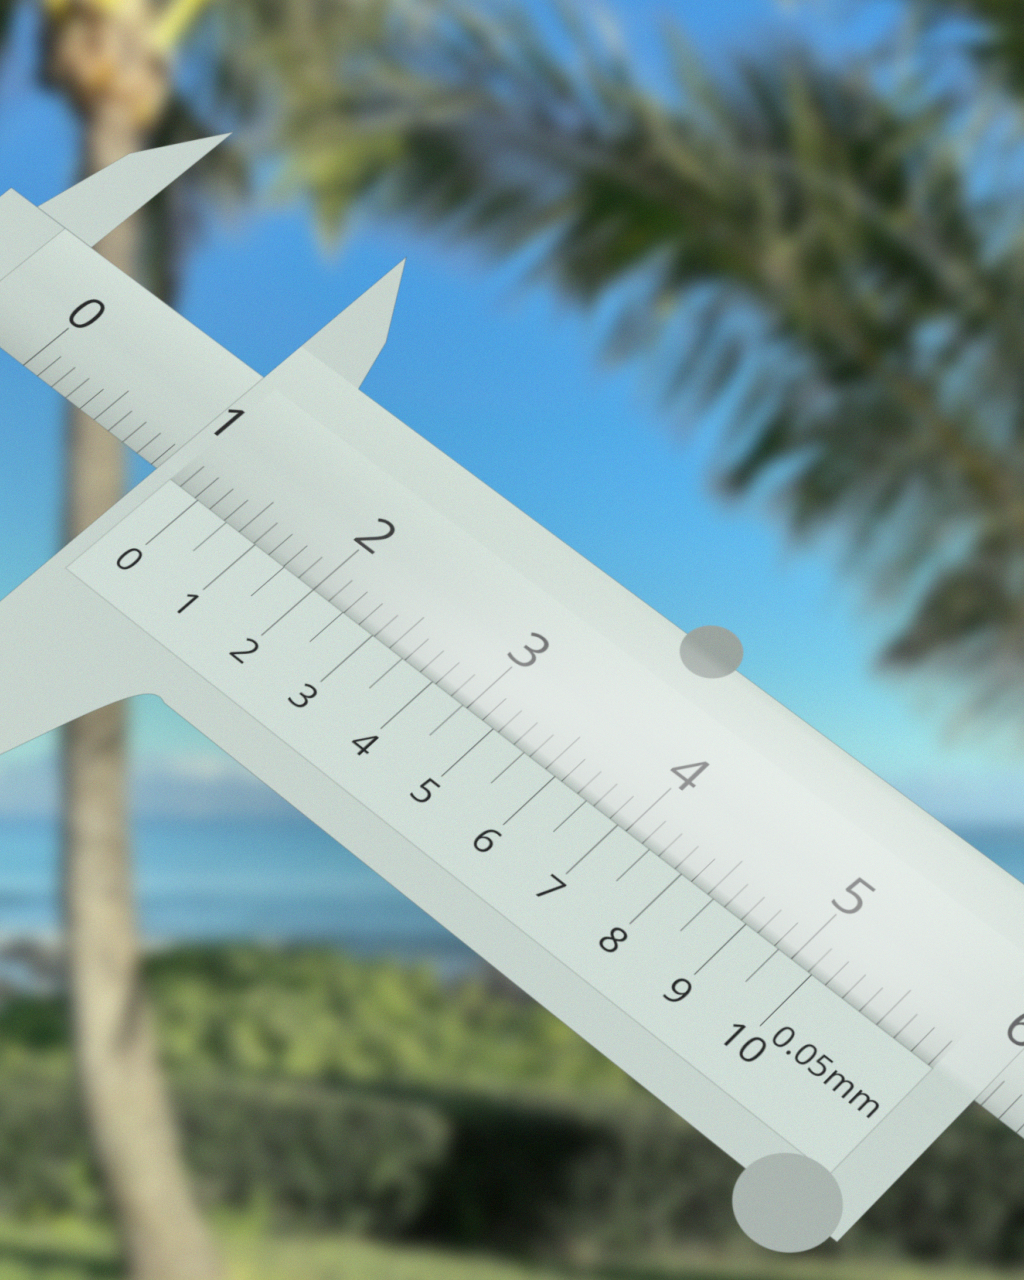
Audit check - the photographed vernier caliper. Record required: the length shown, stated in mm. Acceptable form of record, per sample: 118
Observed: 12.2
